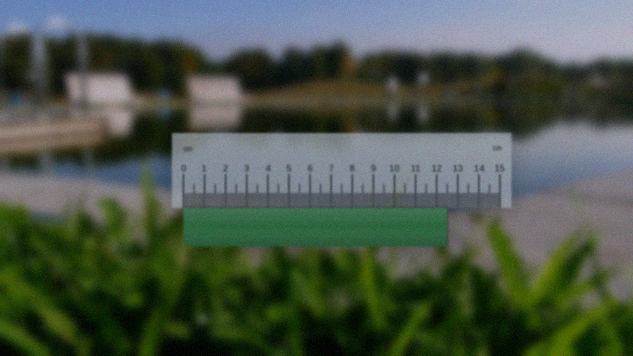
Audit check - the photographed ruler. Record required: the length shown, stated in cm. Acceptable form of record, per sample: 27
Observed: 12.5
